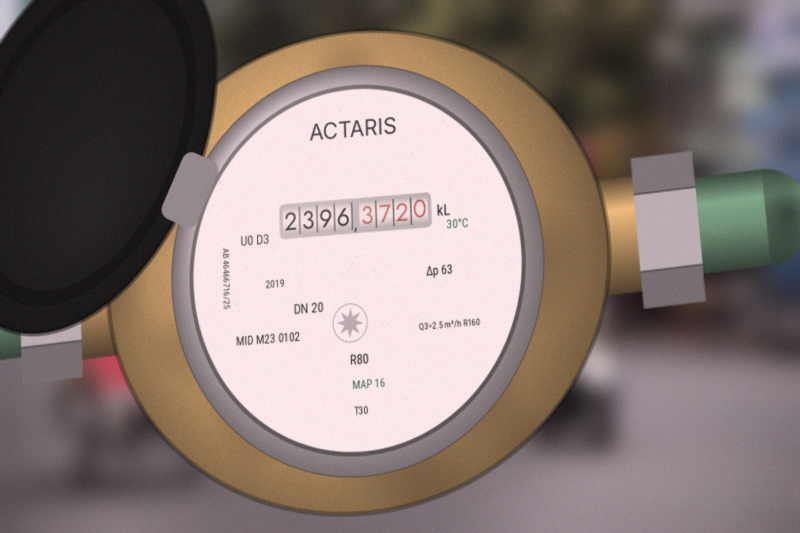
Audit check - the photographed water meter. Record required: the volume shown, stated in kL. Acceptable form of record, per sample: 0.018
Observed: 2396.3720
